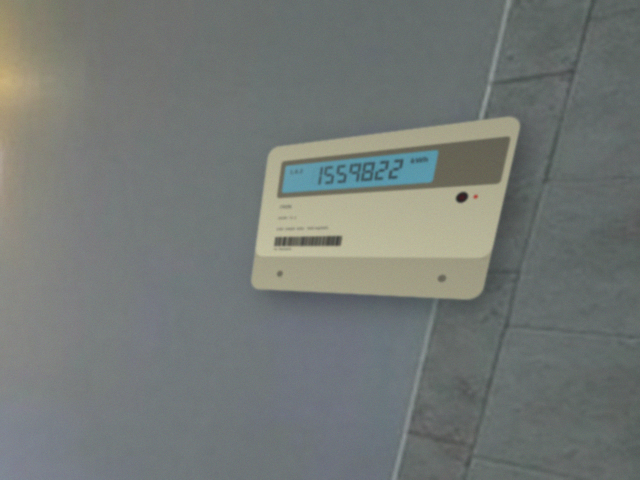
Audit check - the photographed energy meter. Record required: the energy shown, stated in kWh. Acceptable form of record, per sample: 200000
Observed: 1559822
